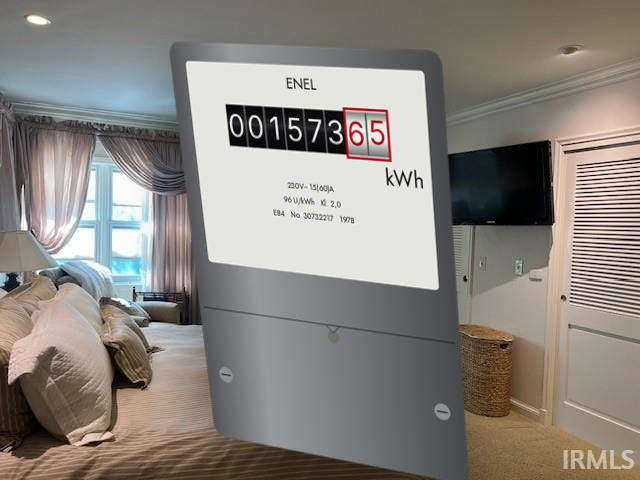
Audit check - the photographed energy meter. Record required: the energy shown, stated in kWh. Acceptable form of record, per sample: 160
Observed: 1573.65
